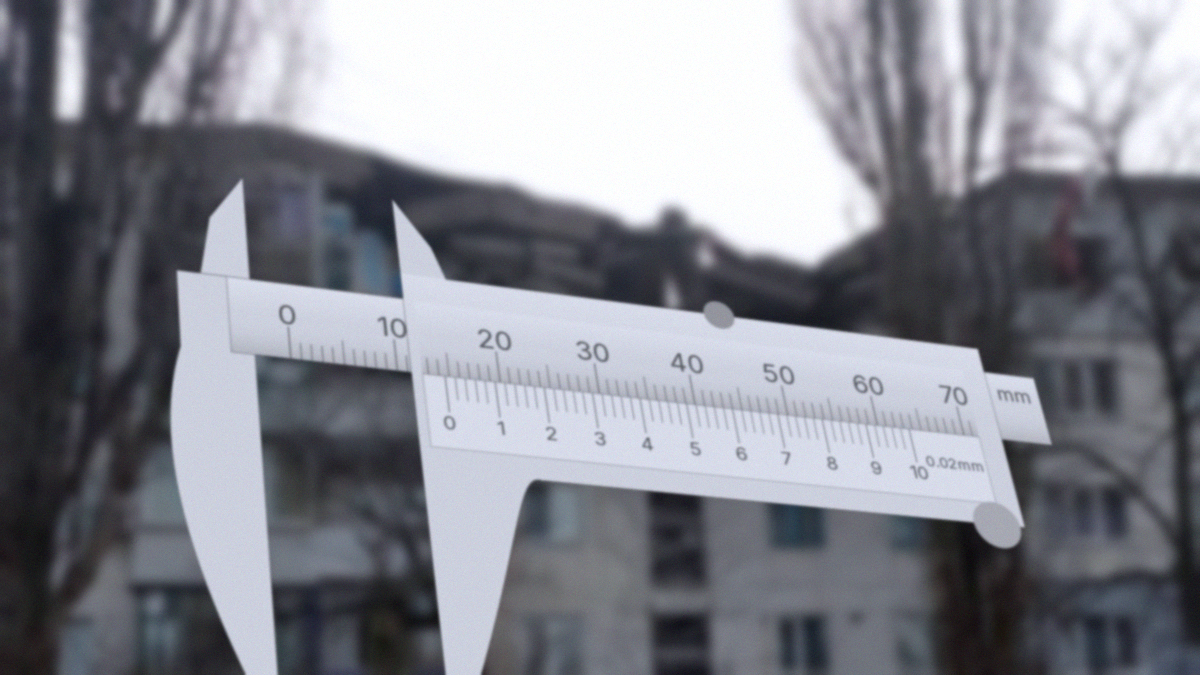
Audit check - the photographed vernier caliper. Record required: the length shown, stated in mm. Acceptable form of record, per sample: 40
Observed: 14.6
